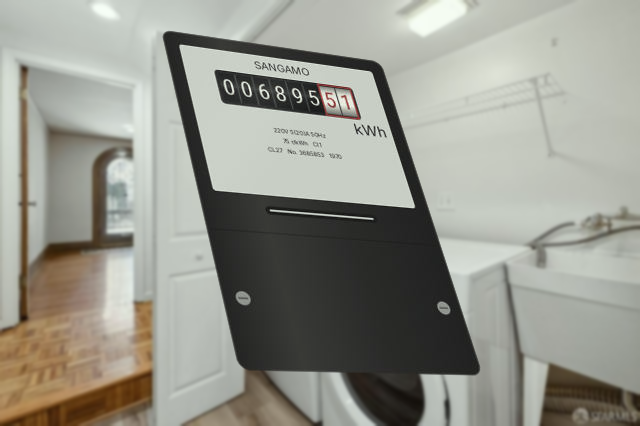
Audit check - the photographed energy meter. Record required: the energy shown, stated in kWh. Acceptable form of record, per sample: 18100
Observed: 6895.51
